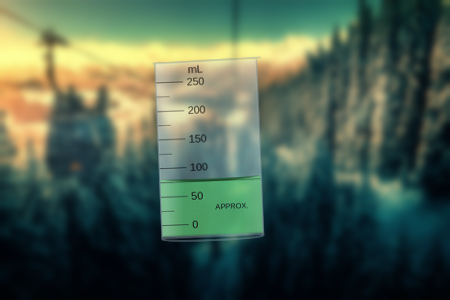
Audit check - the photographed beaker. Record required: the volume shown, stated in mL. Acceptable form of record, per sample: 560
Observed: 75
